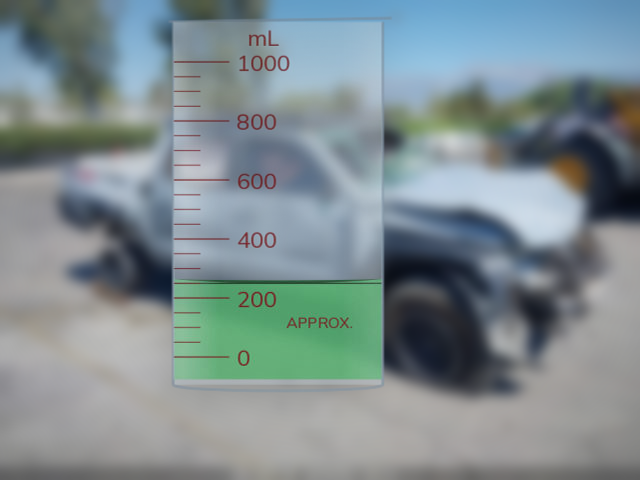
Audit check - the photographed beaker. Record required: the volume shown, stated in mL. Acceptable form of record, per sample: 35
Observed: 250
